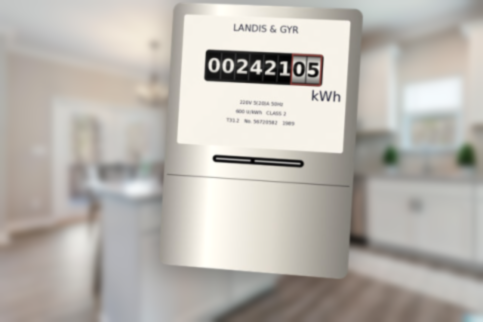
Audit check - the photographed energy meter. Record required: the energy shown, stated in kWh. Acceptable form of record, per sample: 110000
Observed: 2421.05
